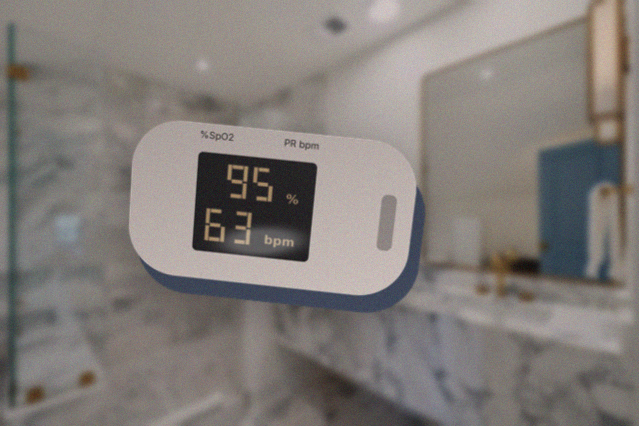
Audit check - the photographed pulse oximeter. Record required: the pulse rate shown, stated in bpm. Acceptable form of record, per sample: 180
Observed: 63
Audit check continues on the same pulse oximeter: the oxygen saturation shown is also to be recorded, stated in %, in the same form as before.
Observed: 95
